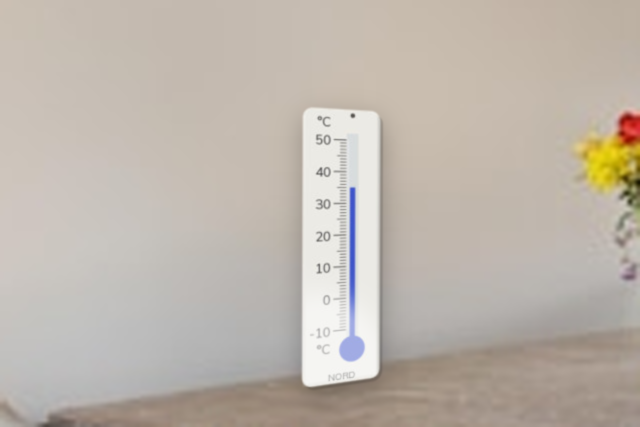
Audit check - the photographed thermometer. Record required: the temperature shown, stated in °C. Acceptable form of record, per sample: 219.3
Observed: 35
